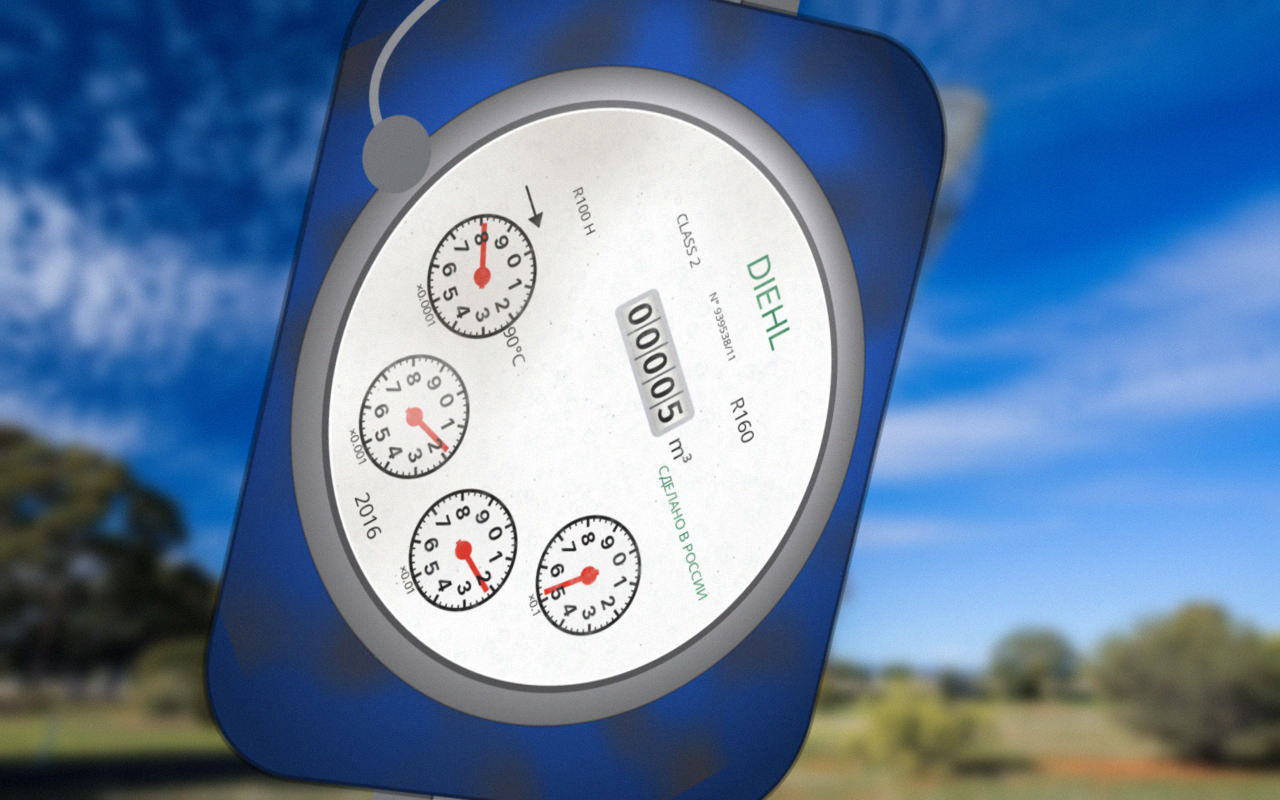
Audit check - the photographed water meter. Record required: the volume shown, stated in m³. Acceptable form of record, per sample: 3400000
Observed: 5.5218
